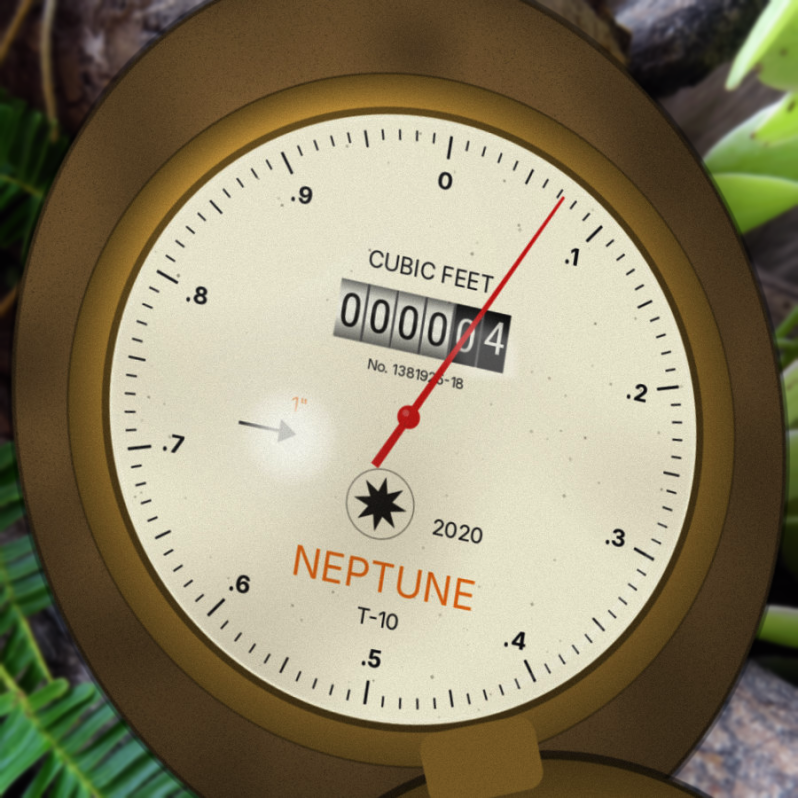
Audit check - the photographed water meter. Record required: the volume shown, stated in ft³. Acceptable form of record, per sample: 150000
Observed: 4.07
